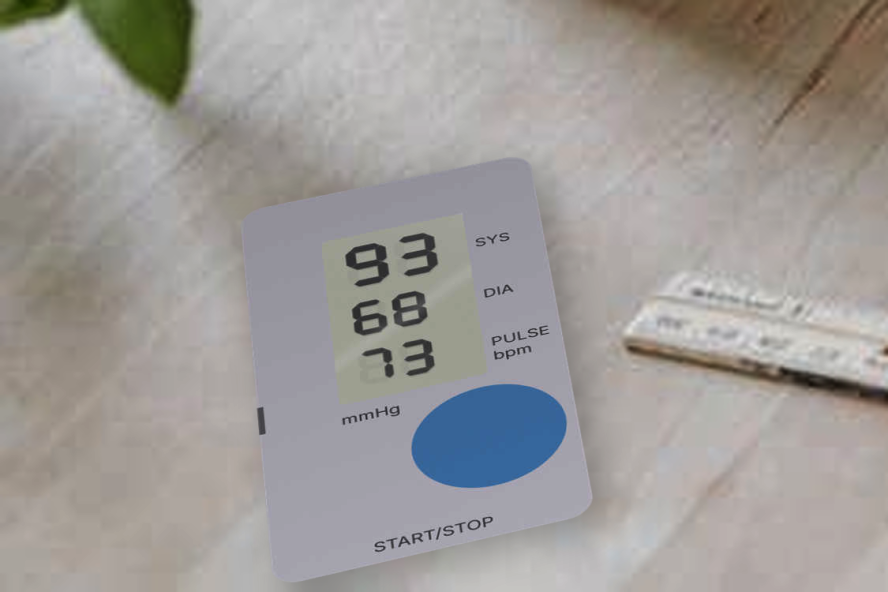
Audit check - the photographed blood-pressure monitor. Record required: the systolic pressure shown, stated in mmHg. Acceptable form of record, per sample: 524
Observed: 93
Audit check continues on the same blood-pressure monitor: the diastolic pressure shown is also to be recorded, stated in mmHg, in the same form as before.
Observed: 68
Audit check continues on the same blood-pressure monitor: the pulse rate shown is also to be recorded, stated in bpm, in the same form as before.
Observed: 73
